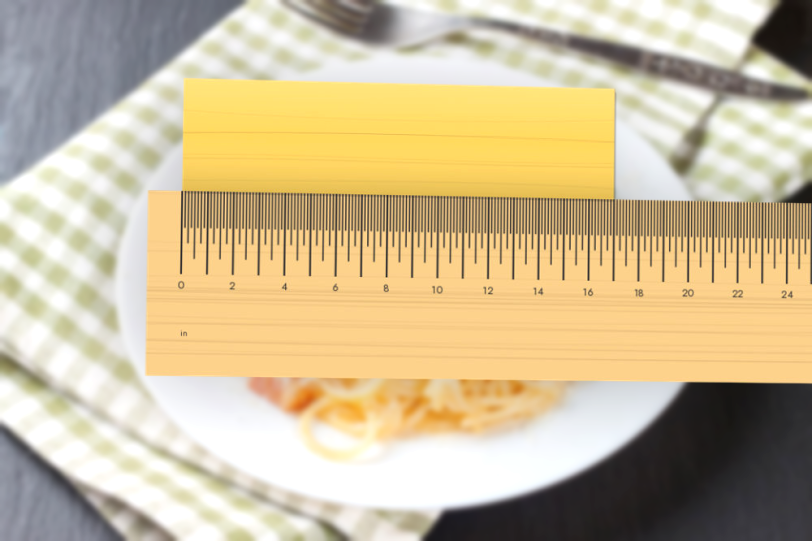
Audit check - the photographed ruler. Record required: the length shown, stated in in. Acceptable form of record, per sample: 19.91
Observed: 17
